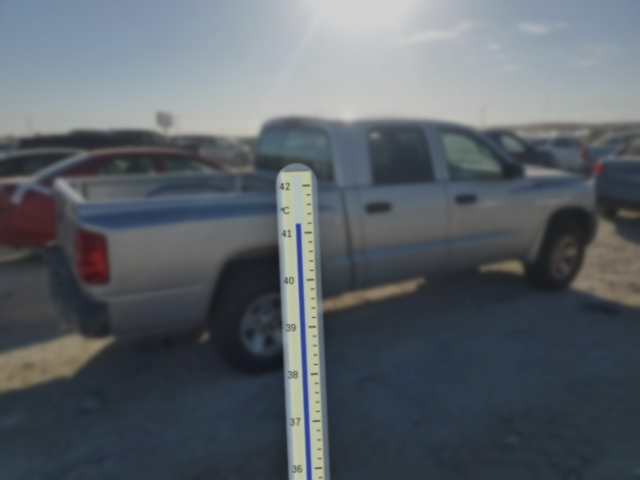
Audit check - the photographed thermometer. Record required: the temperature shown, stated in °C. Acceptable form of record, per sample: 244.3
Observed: 41.2
